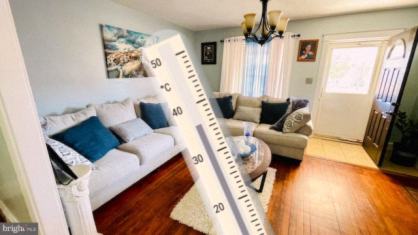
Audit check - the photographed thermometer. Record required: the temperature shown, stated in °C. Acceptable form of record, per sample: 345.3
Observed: 36
